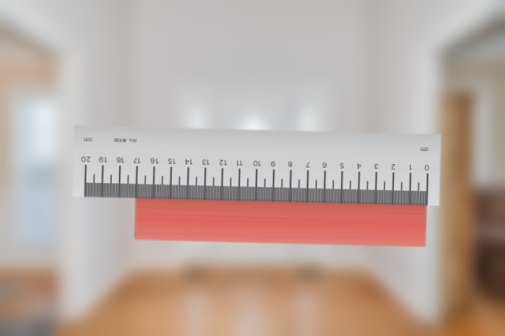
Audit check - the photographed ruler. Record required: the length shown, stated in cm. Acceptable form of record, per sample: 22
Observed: 17
